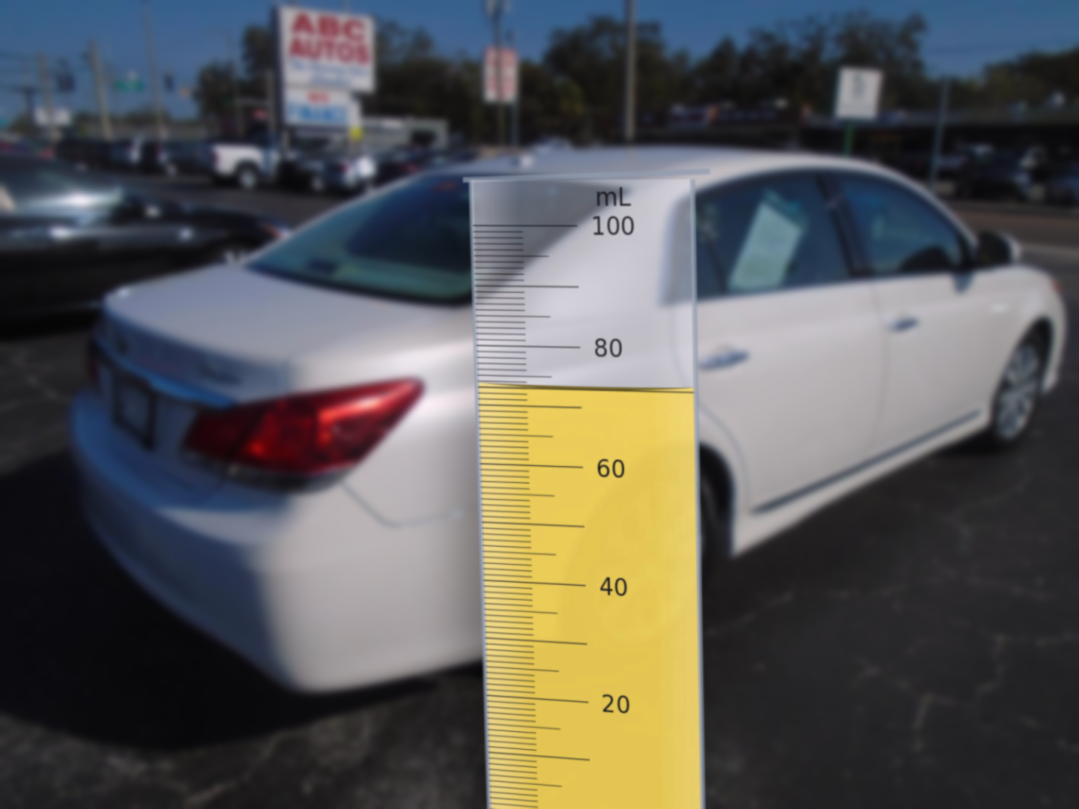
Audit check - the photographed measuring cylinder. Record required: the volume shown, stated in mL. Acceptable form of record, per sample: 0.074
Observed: 73
